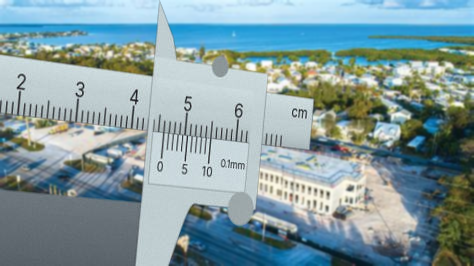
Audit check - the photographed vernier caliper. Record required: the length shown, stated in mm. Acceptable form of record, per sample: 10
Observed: 46.0
